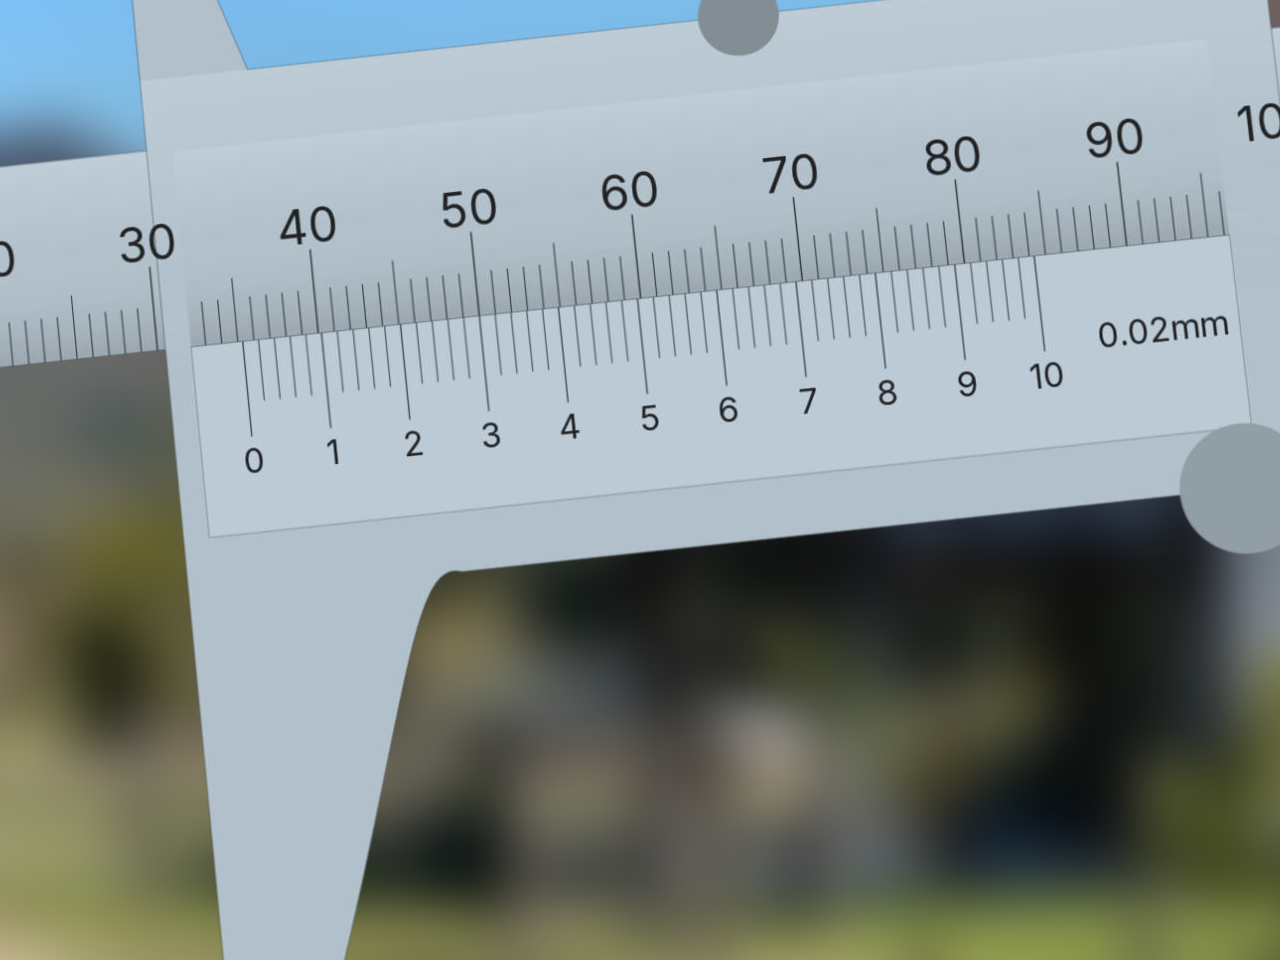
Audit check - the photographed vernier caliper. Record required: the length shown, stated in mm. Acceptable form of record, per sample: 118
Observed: 35.3
